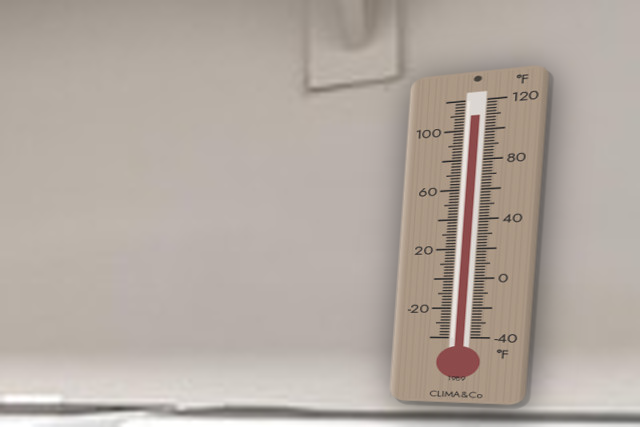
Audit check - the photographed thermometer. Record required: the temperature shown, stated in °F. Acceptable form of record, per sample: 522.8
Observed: 110
